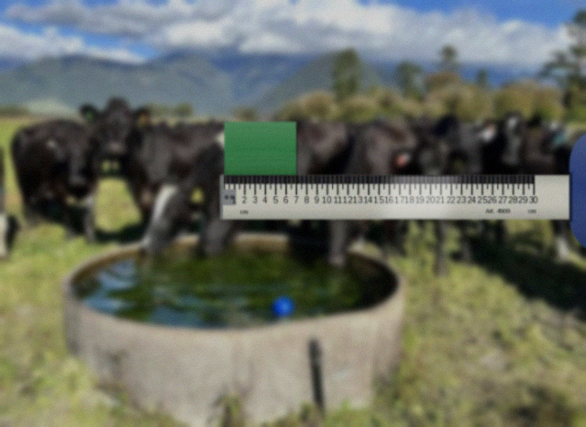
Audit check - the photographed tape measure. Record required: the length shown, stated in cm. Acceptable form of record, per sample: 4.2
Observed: 7
